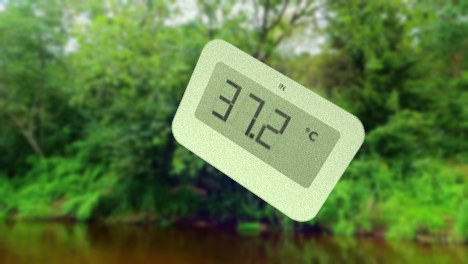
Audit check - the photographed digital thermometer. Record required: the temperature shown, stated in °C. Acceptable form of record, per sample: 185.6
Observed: 37.2
